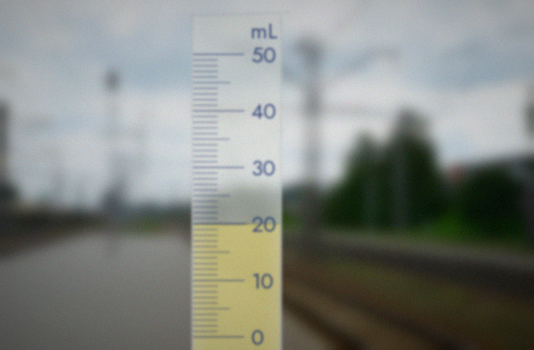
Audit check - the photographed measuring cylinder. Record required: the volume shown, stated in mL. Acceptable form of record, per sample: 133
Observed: 20
